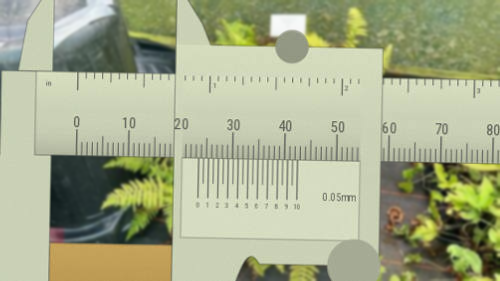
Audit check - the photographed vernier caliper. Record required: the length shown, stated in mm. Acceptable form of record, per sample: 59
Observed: 23.5
